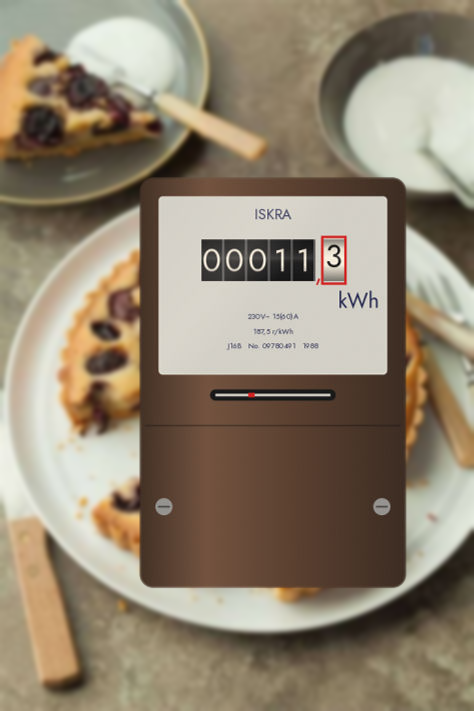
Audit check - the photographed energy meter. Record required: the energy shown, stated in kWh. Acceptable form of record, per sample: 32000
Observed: 11.3
